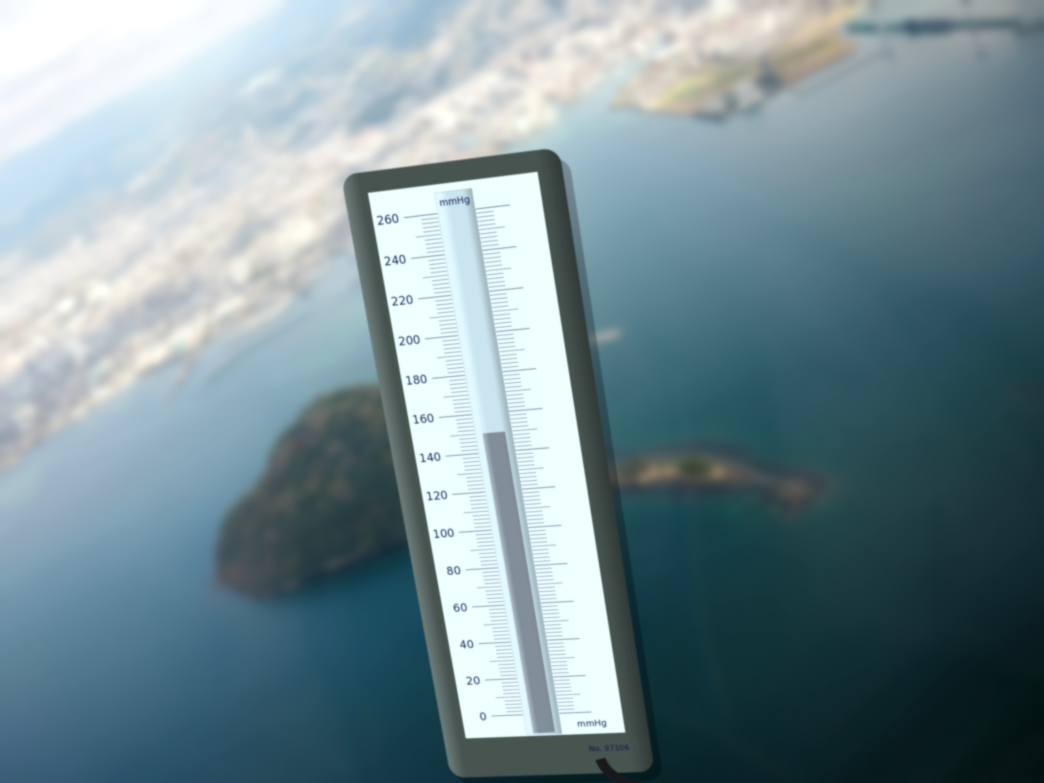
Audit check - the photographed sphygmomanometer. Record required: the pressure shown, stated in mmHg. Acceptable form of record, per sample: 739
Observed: 150
